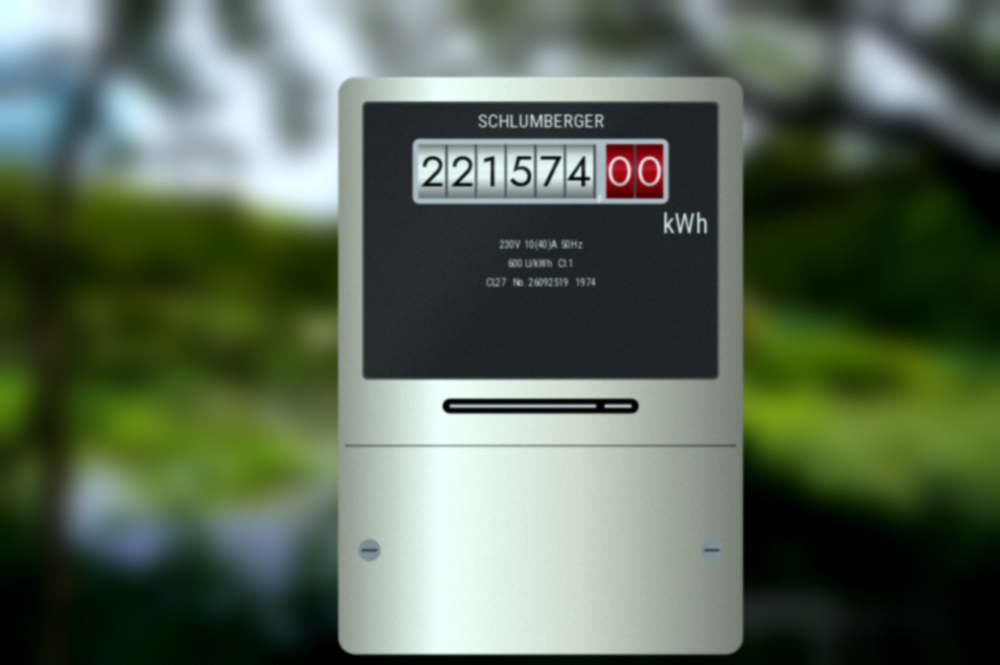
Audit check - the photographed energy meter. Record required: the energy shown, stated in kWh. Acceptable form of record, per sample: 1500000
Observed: 221574.00
